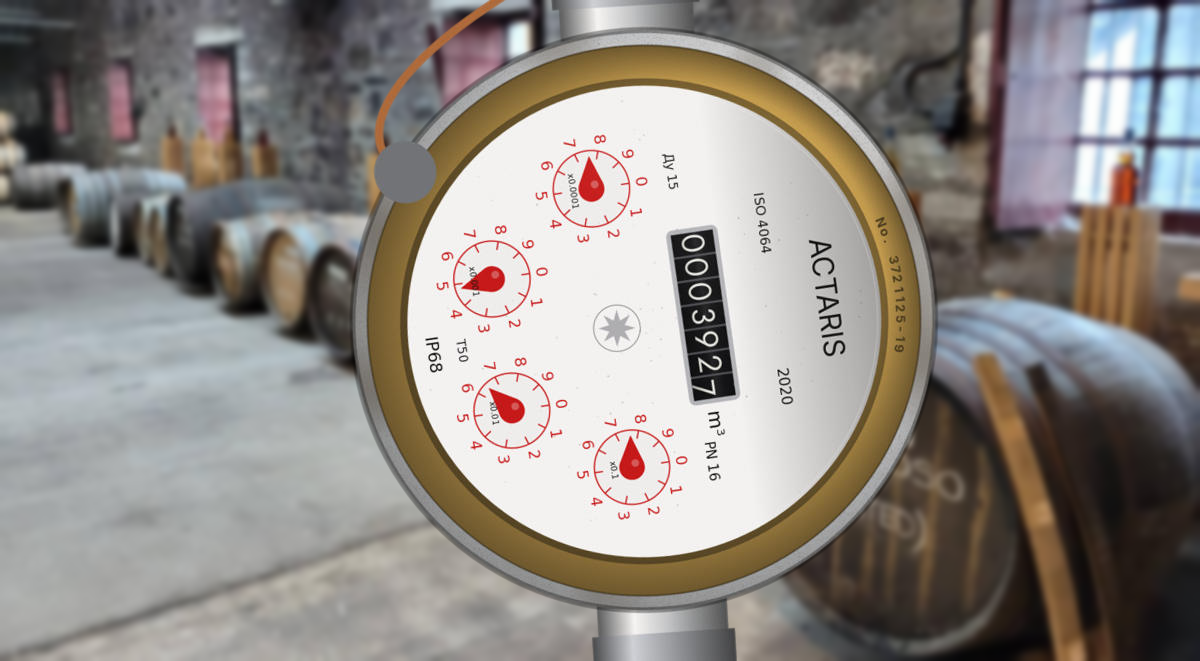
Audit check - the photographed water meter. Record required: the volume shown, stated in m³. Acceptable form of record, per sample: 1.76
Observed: 3926.7647
